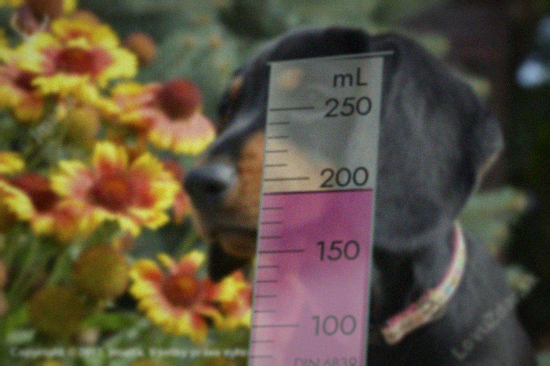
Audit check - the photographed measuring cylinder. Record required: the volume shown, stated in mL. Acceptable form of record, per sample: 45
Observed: 190
